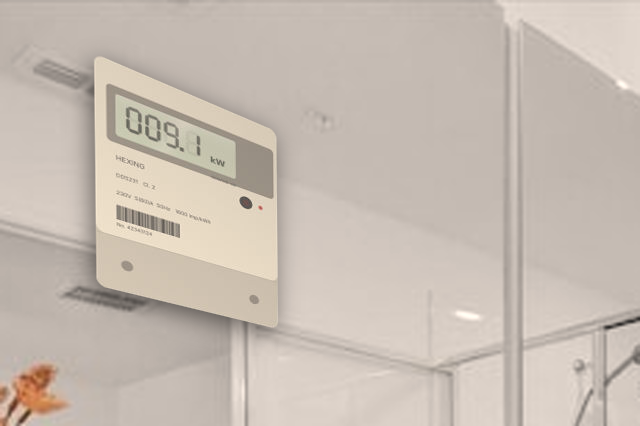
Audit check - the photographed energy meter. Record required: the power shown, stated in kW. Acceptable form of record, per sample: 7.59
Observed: 9.1
